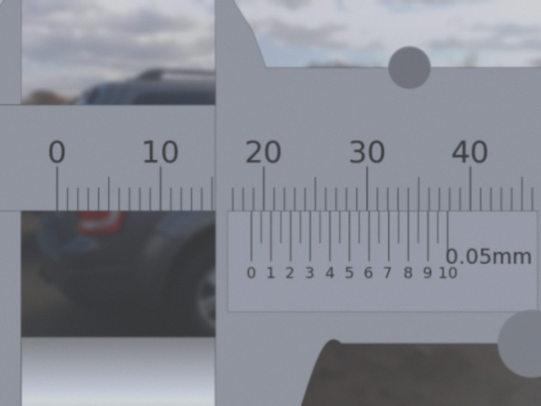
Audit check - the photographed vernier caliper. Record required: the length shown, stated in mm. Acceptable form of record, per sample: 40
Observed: 18.8
